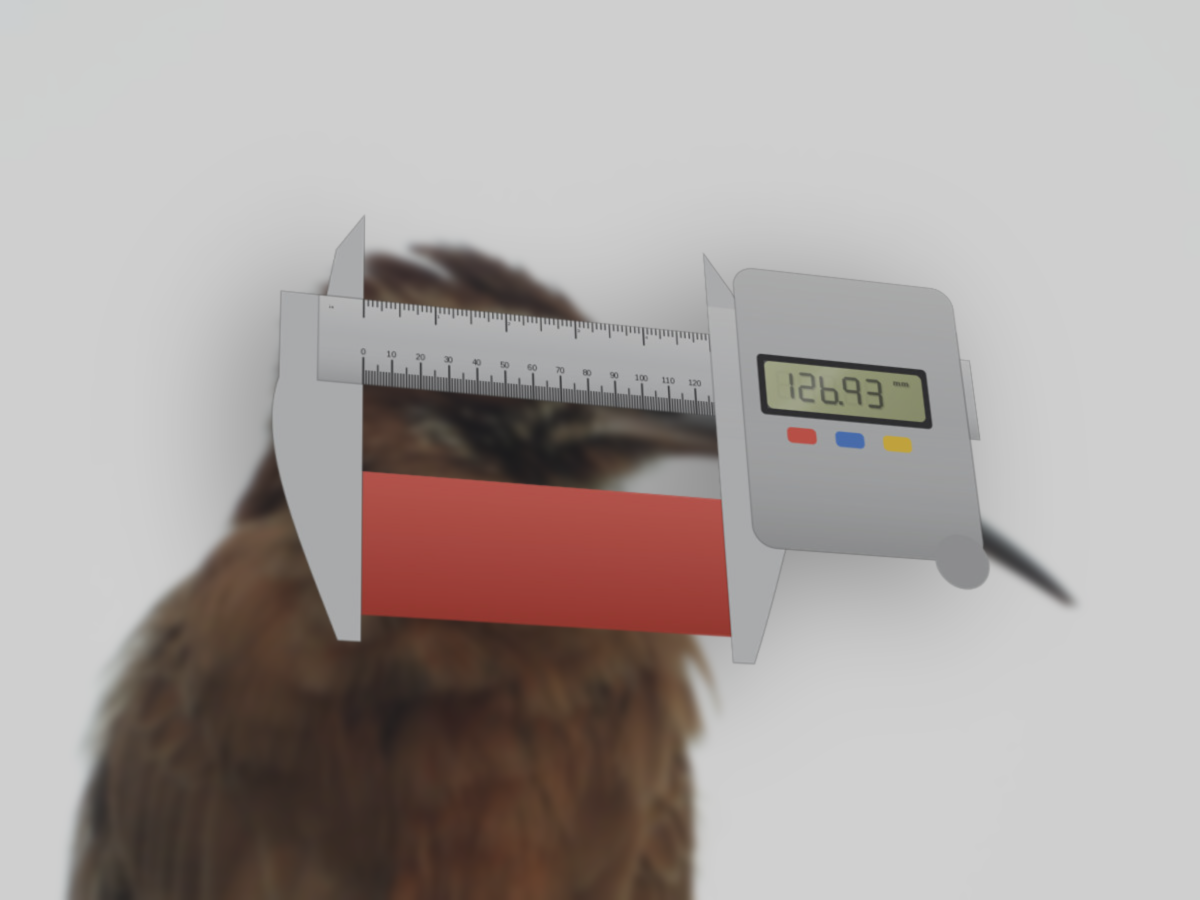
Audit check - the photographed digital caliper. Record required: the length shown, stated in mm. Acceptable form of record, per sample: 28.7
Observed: 126.93
